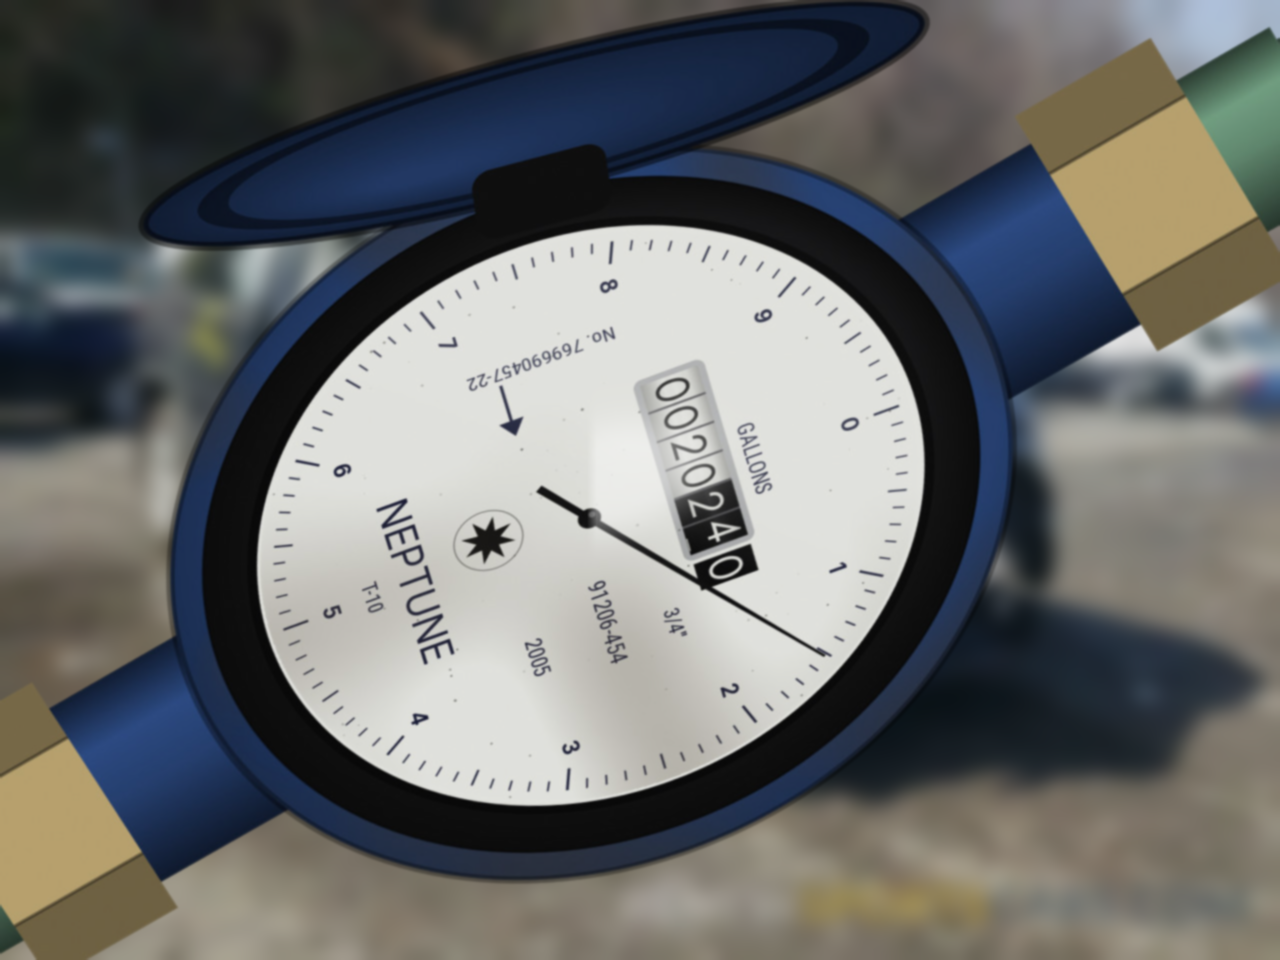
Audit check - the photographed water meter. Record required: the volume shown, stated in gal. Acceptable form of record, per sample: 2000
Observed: 20241.5
